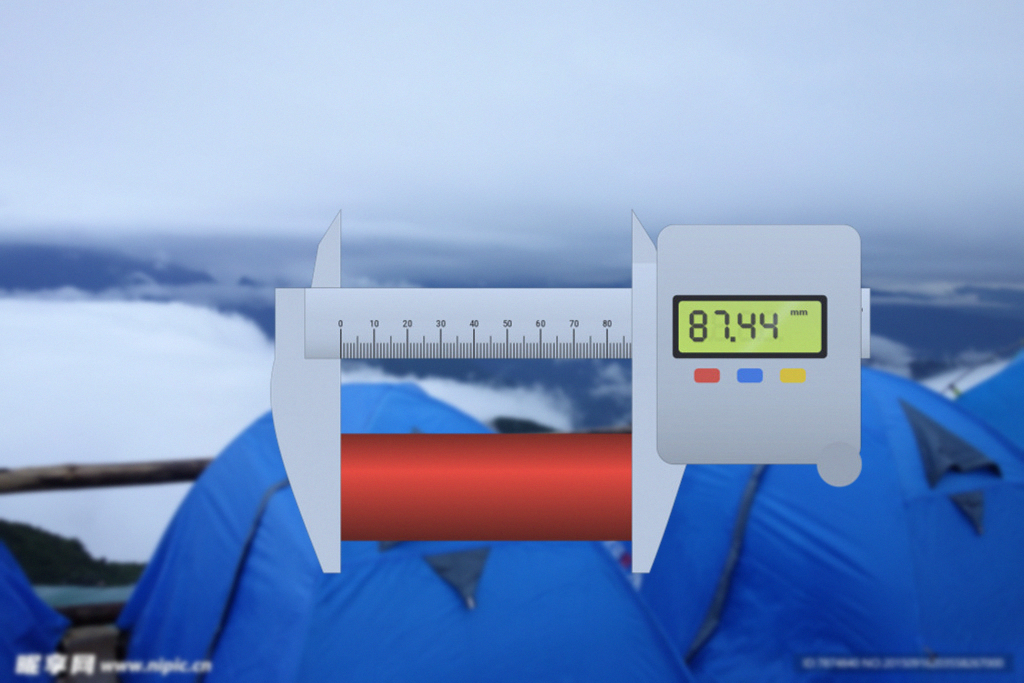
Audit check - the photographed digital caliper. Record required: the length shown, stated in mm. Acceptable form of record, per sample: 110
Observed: 87.44
